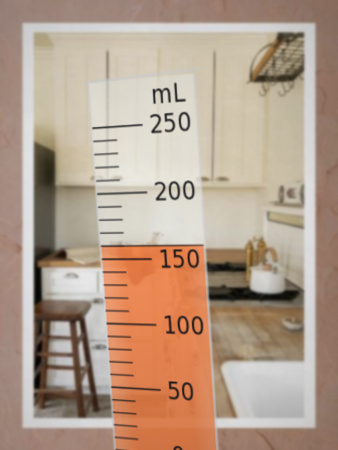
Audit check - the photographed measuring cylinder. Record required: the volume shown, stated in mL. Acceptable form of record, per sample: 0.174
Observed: 160
